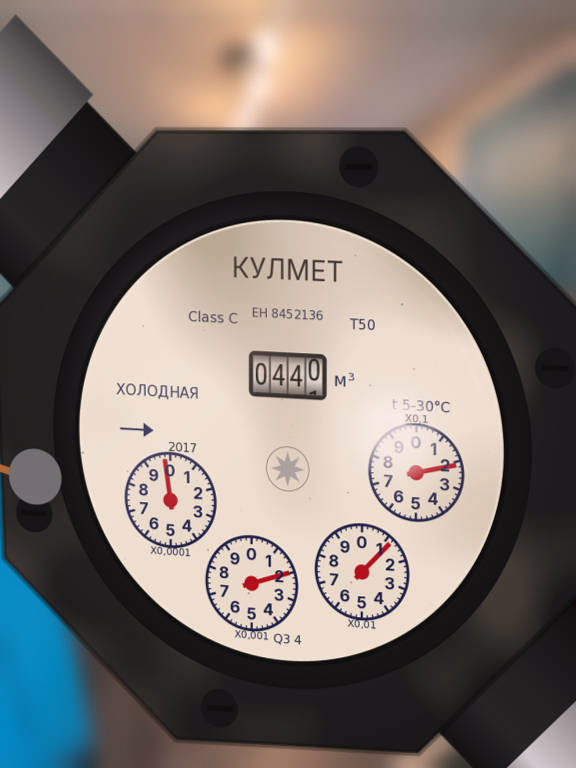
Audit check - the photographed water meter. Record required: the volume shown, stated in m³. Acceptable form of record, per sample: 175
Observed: 440.2119
